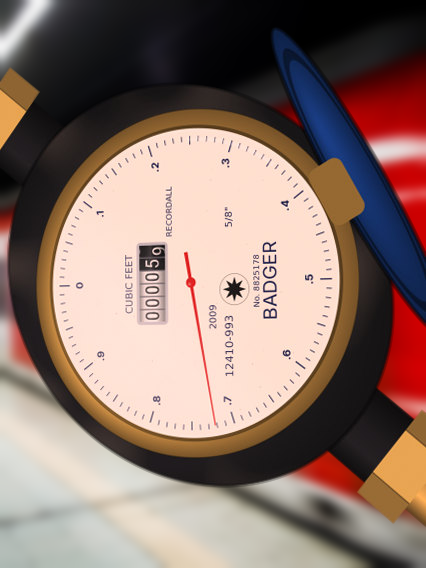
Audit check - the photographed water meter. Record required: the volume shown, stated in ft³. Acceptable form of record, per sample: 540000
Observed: 58.72
